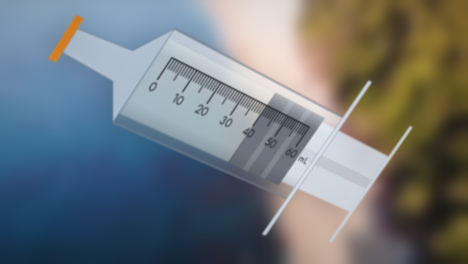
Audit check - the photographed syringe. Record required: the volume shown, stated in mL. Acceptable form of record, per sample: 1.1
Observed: 40
